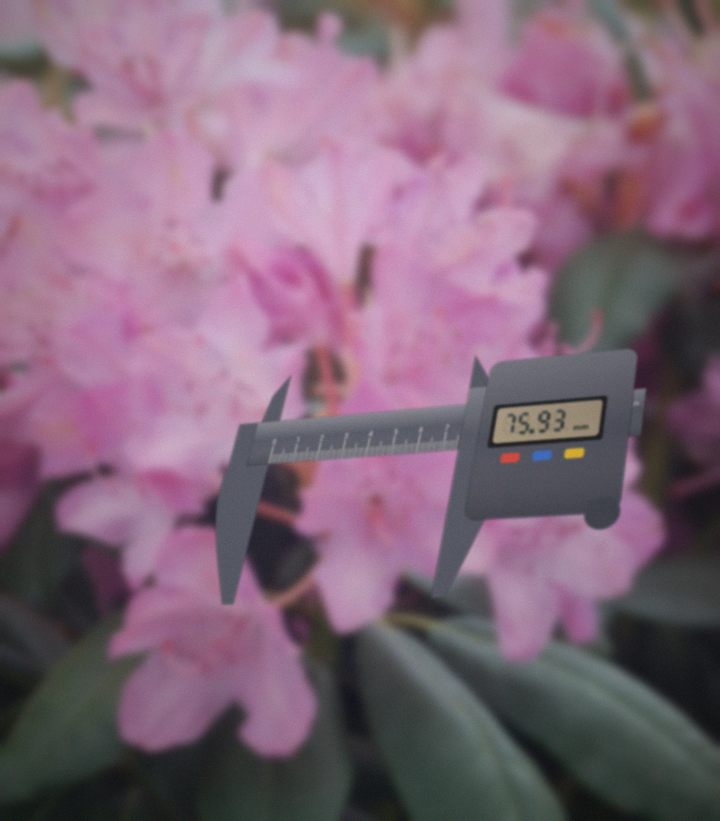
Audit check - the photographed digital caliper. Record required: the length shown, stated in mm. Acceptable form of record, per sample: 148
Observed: 75.93
